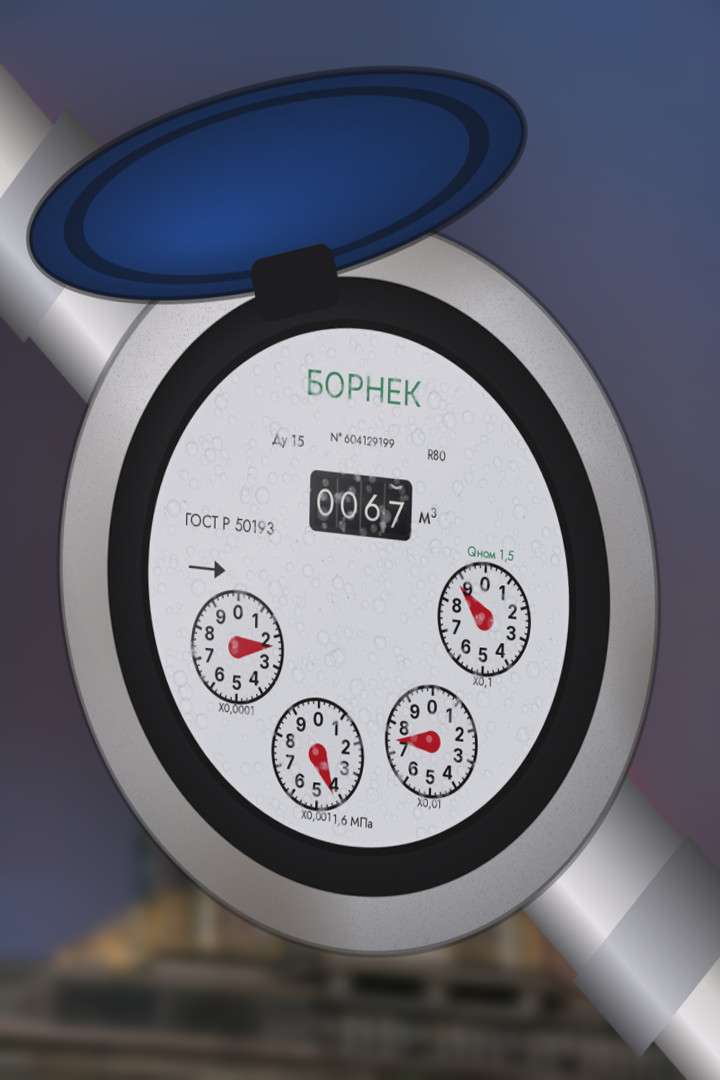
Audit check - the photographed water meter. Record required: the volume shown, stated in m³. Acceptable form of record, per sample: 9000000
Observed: 66.8742
